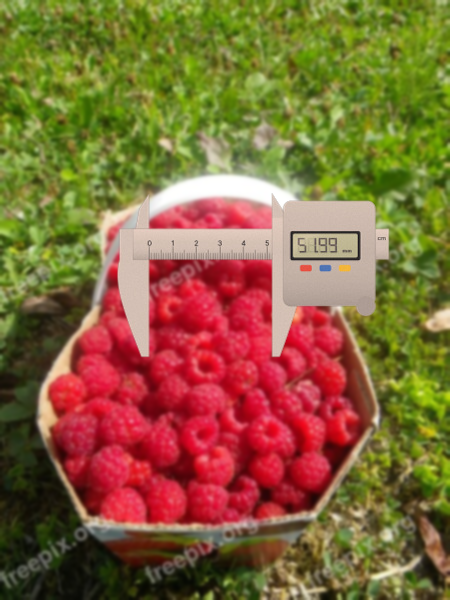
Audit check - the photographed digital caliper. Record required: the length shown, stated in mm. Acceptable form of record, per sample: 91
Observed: 51.99
